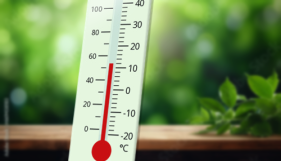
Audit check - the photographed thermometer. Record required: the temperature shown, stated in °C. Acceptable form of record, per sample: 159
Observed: 12
